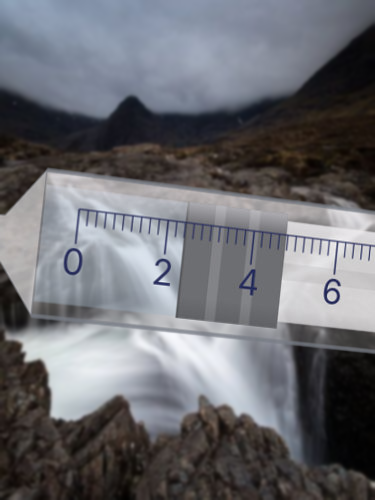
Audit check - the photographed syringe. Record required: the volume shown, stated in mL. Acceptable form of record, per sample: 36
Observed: 2.4
